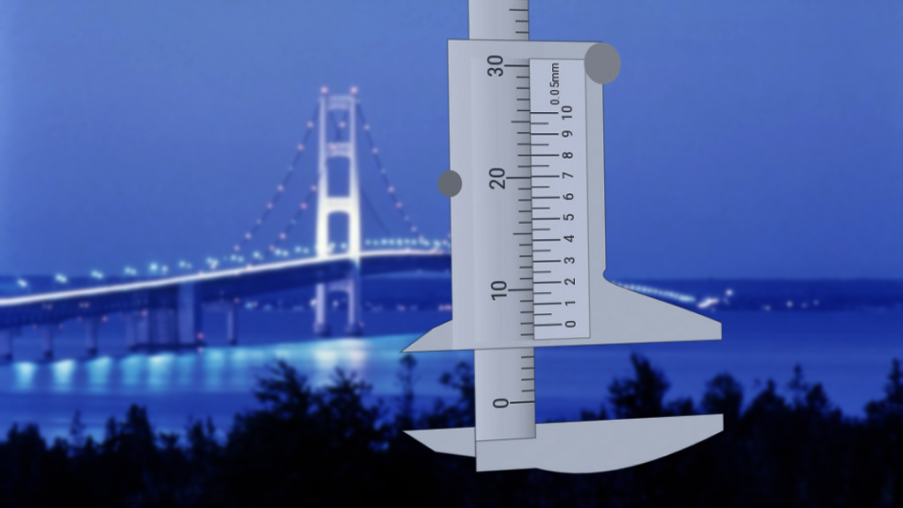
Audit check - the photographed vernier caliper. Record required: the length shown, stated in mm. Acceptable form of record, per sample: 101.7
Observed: 6.8
